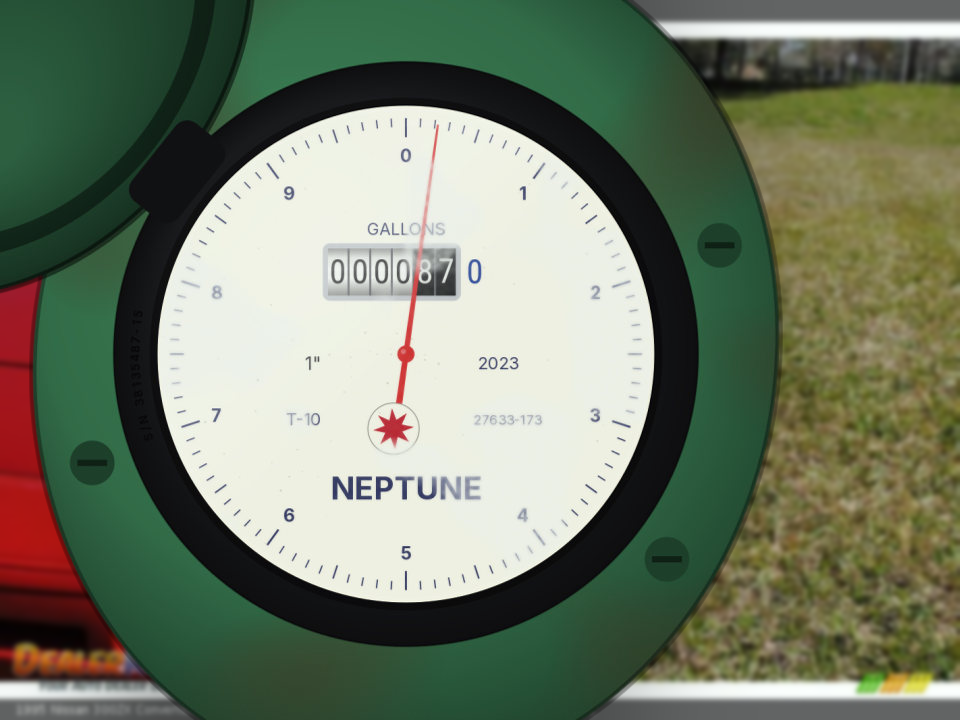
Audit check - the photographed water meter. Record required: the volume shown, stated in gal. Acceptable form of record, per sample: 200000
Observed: 870.2
